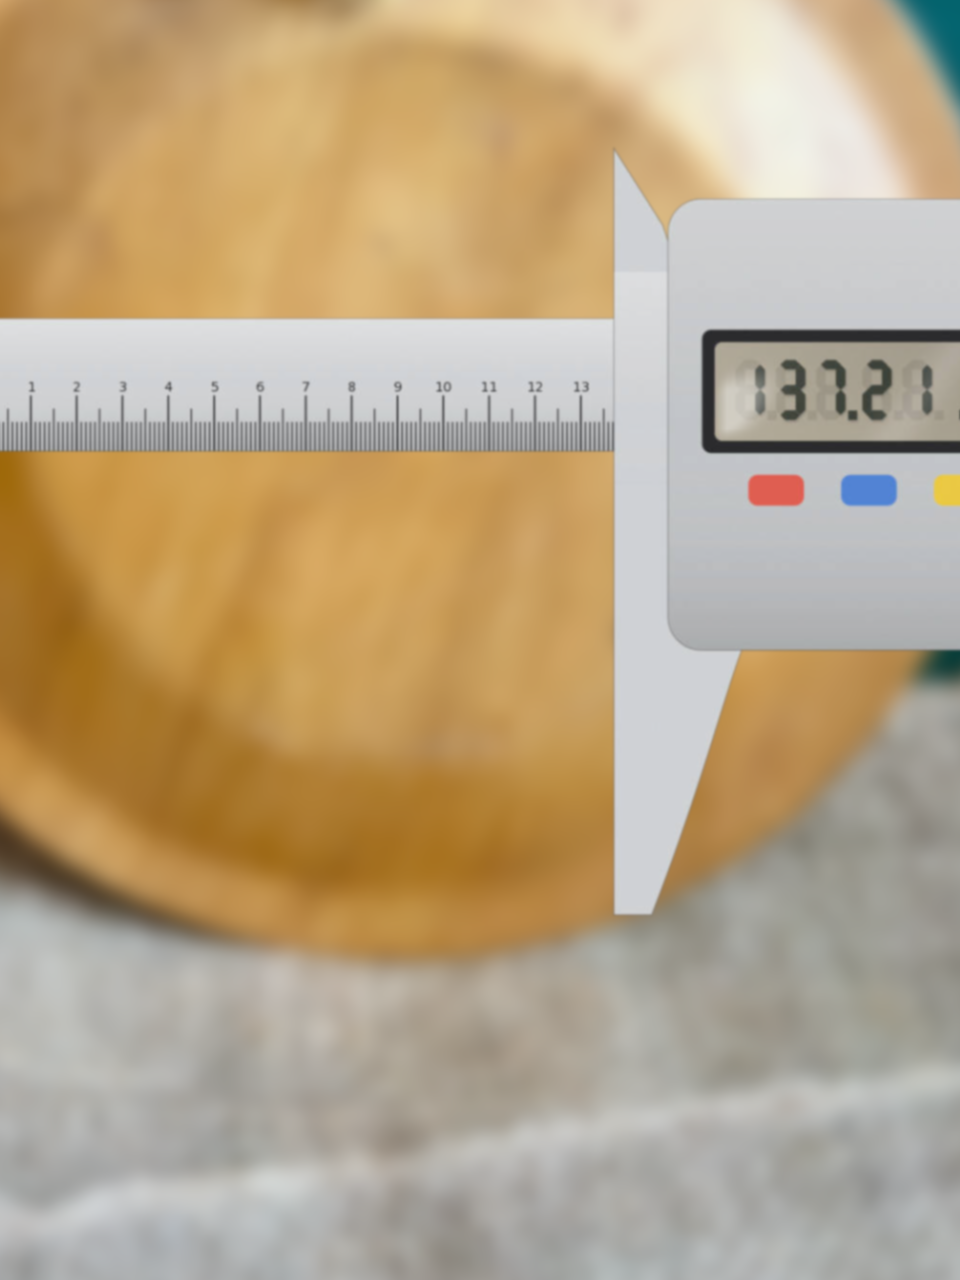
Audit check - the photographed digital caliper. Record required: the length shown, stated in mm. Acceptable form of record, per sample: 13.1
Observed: 137.21
